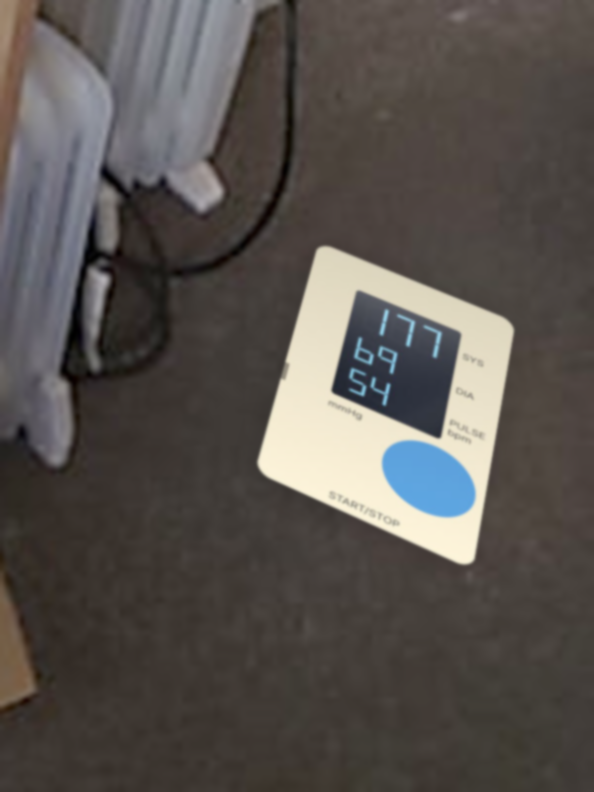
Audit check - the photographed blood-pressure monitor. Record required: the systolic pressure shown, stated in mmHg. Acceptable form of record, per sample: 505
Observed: 177
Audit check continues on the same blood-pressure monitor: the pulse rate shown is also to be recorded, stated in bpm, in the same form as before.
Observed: 54
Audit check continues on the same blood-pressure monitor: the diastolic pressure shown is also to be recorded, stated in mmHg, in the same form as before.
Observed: 69
